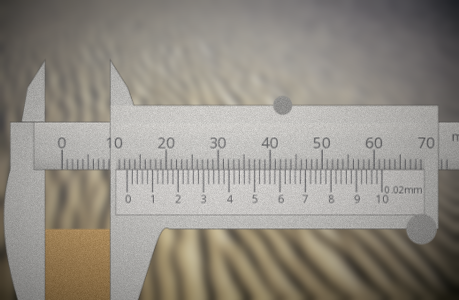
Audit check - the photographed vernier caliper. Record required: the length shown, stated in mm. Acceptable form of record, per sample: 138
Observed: 12.5
